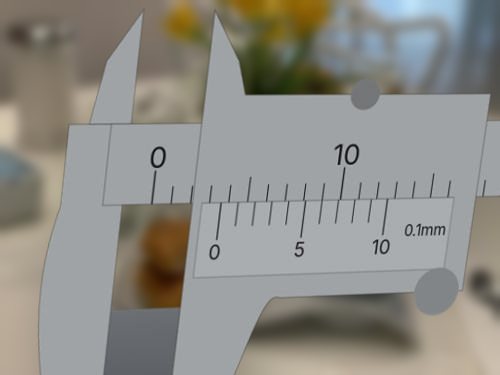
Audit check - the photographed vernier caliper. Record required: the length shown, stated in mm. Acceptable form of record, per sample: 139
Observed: 3.6
